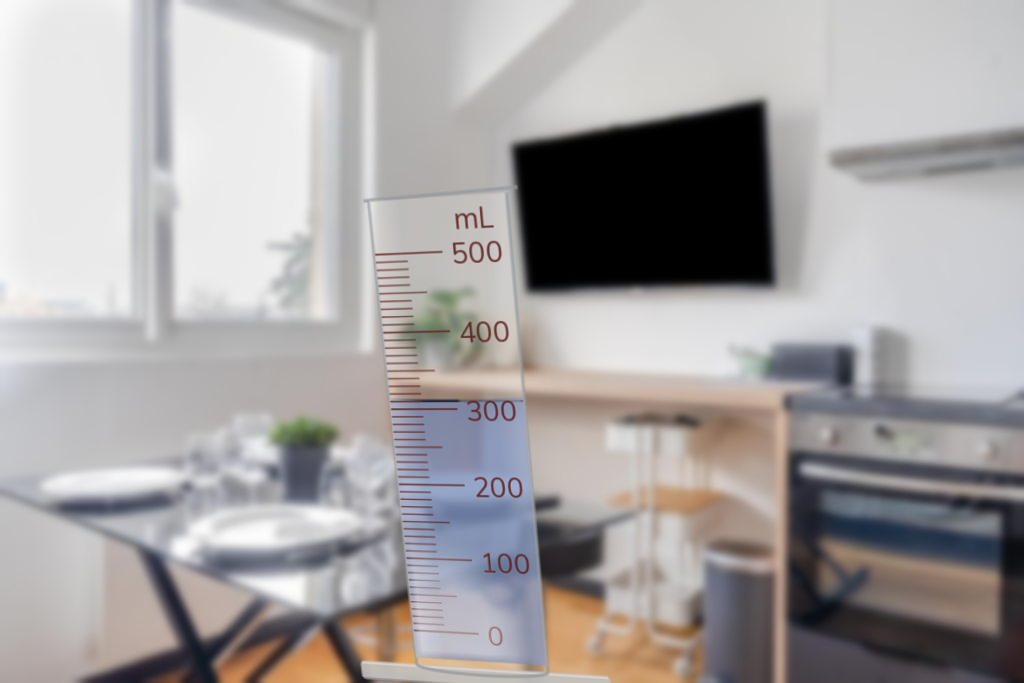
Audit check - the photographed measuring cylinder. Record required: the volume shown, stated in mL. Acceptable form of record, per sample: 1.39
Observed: 310
